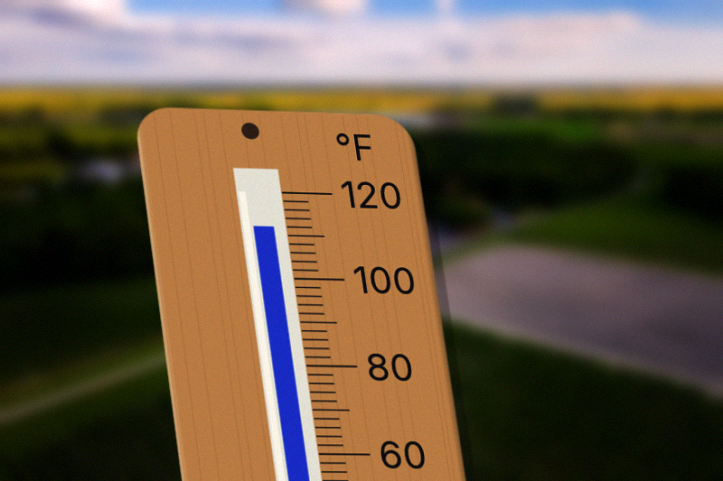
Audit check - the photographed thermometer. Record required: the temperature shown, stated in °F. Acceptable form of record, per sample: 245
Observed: 112
